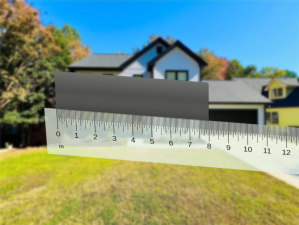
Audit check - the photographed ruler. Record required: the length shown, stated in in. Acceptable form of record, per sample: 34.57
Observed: 8
